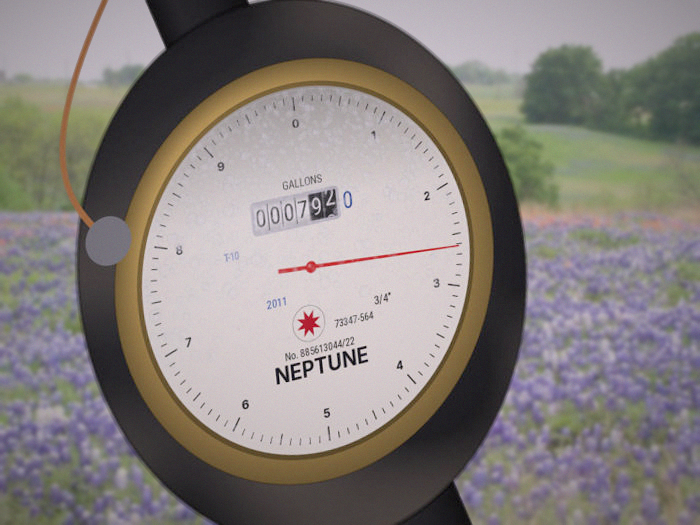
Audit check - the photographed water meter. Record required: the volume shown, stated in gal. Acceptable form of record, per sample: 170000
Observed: 7922.6
